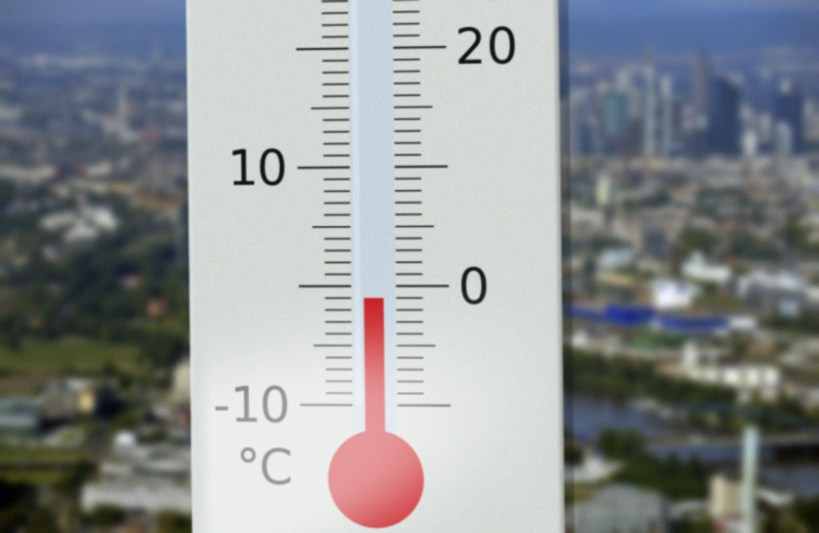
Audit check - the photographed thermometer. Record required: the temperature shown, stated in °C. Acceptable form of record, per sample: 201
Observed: -1
